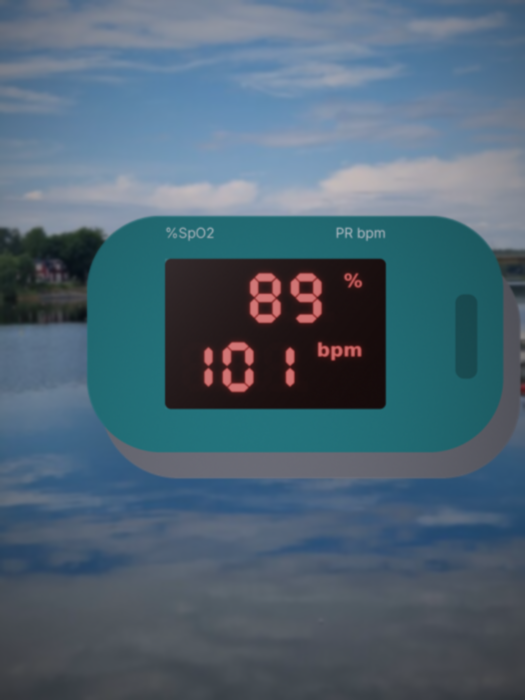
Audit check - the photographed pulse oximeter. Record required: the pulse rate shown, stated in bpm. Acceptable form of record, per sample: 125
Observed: 101
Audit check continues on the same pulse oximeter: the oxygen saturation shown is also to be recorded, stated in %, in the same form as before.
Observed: 89
